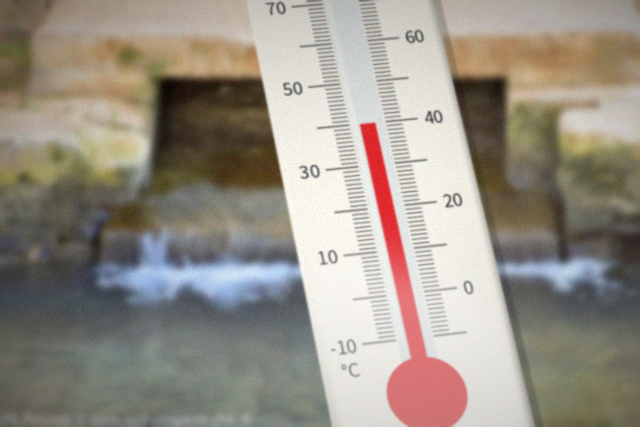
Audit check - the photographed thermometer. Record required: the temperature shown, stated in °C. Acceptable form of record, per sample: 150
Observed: 40
